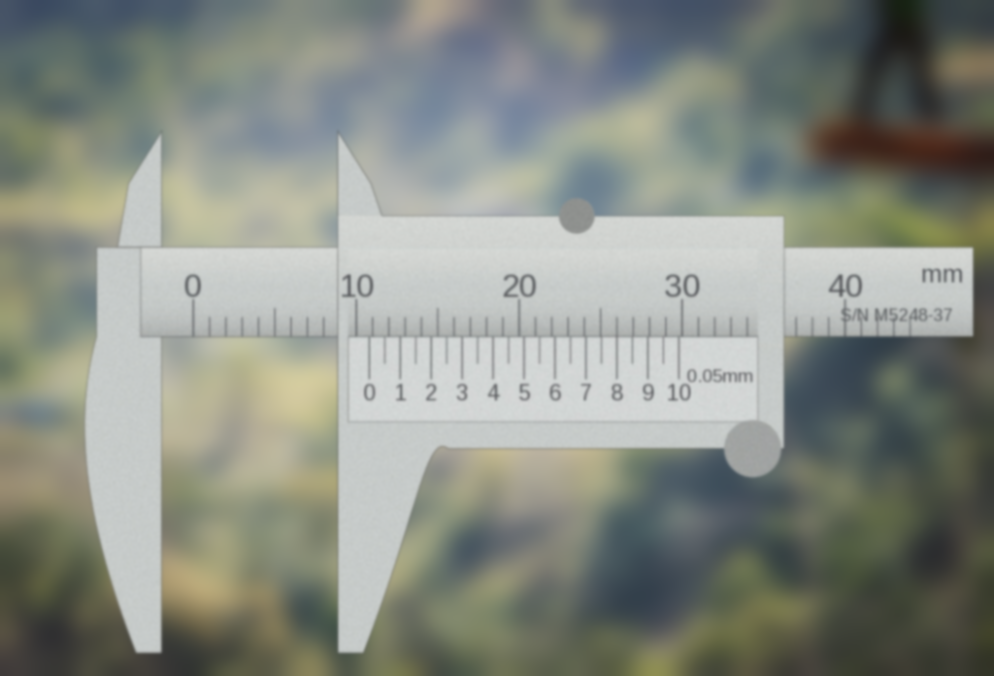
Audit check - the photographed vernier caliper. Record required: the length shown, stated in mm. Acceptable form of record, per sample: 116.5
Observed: 10.8
